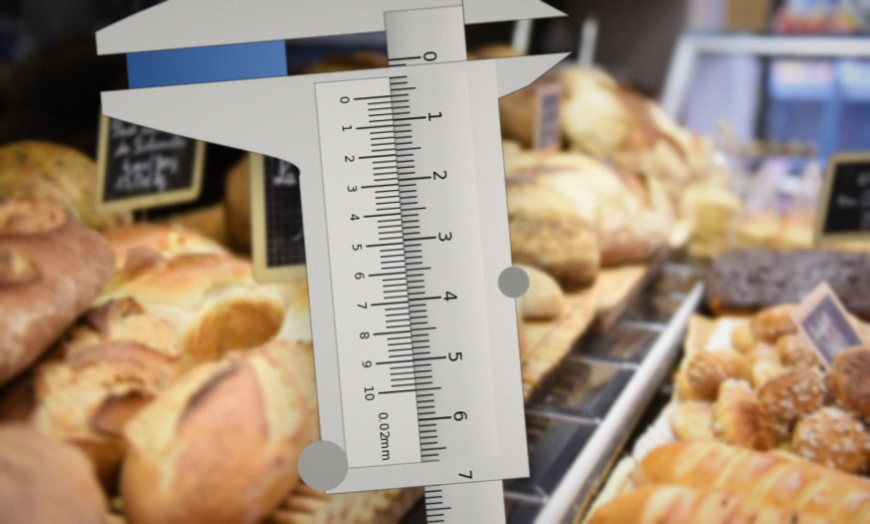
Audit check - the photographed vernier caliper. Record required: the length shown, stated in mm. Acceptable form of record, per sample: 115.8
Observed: 6.0
